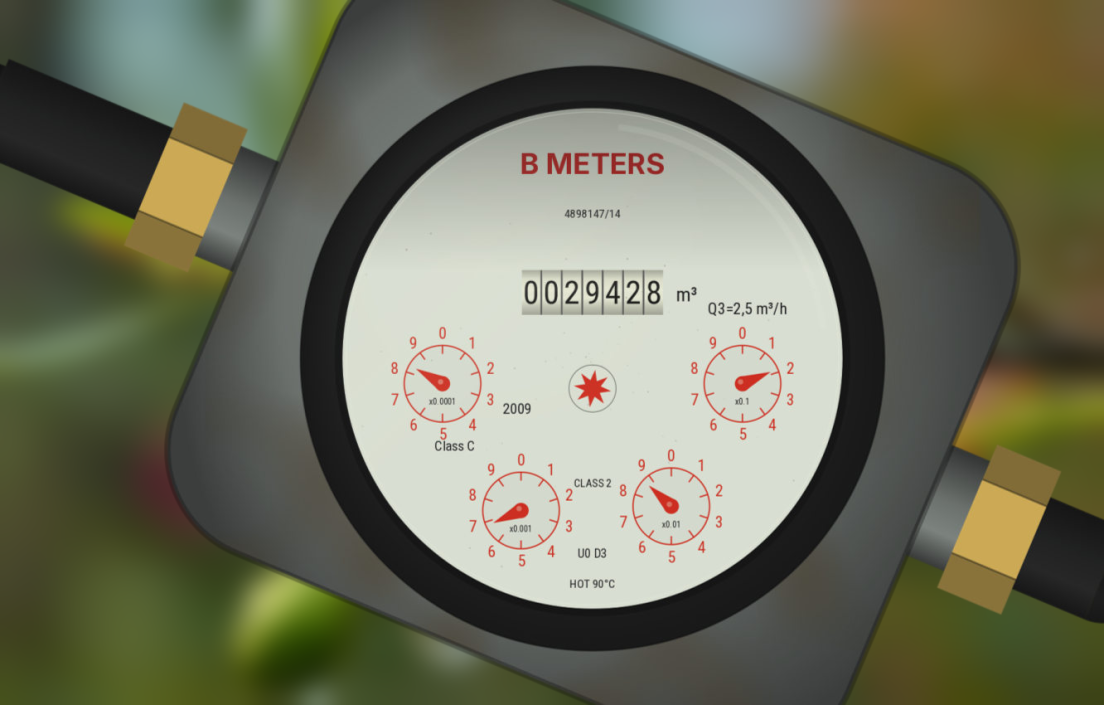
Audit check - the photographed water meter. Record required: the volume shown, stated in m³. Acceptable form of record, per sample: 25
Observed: 29428.1868
